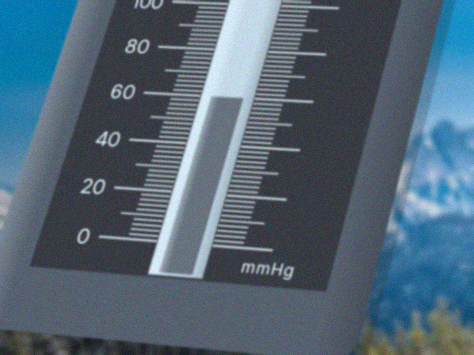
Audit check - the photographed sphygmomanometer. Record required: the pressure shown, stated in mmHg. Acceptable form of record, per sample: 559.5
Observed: 60
